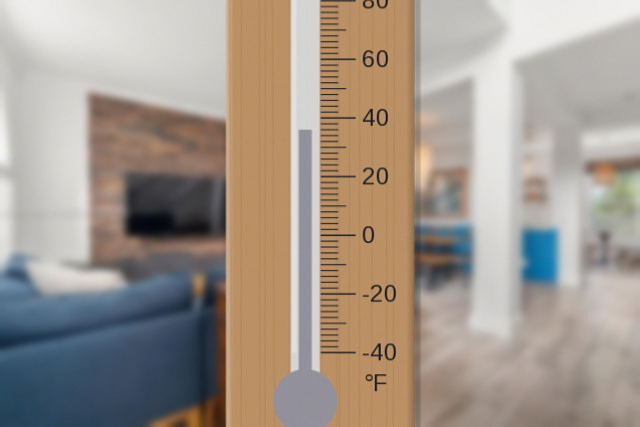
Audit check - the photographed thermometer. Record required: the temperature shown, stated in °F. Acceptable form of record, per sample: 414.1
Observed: 36
